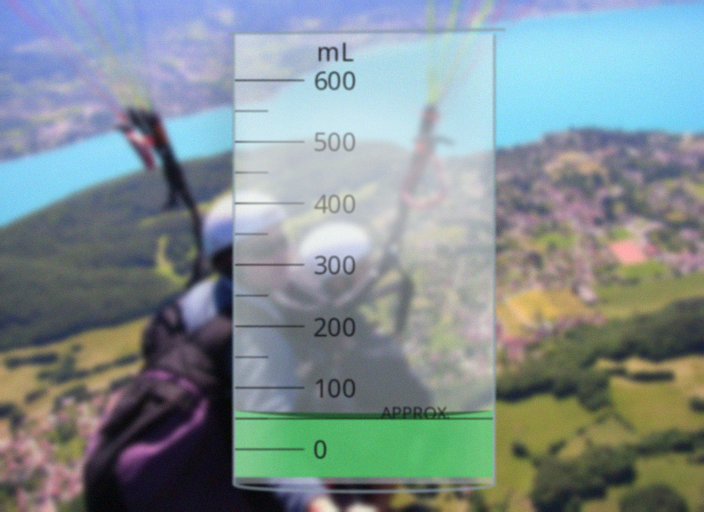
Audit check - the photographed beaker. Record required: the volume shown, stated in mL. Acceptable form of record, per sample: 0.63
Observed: 50
